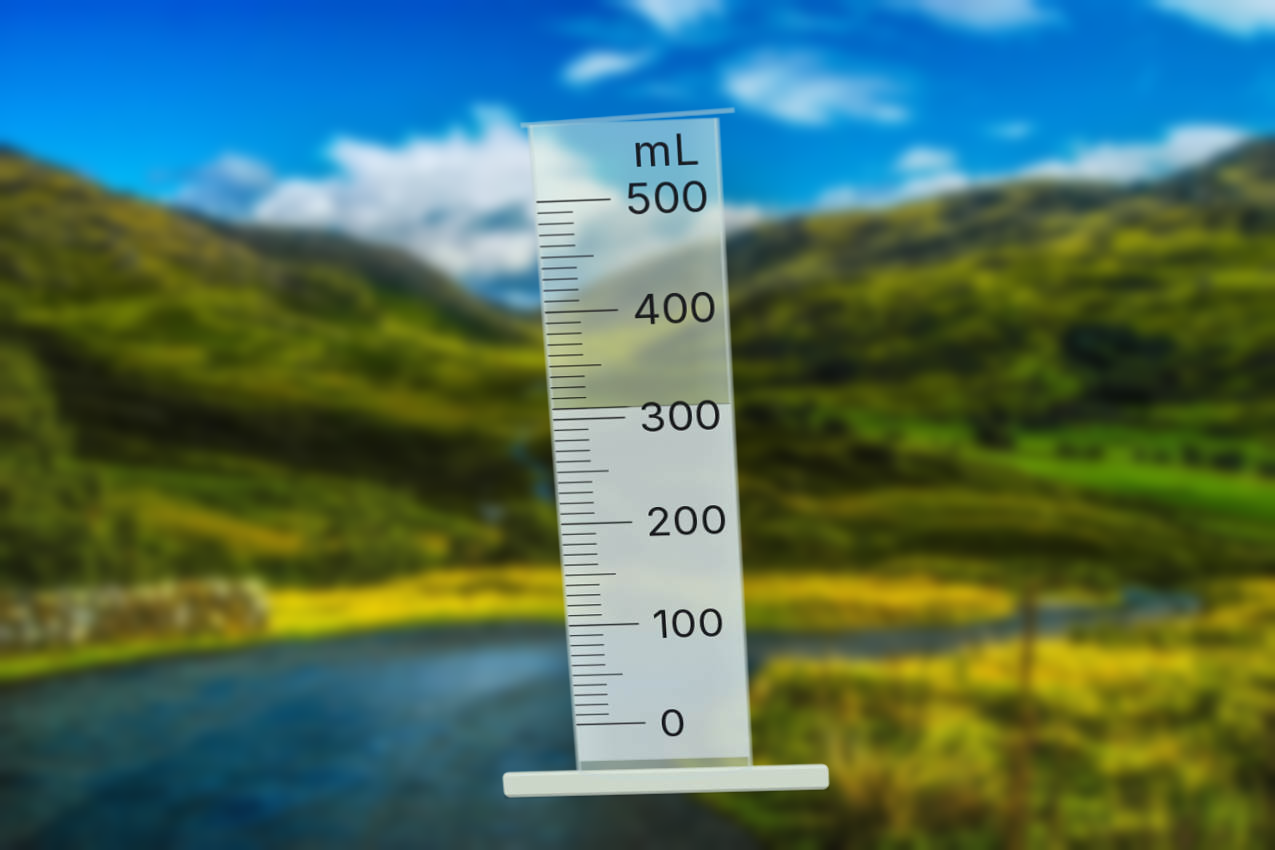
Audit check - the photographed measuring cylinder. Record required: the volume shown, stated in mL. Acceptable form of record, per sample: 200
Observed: 310
